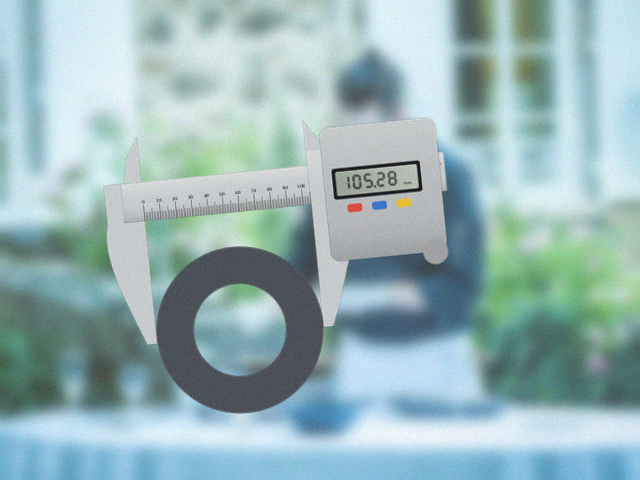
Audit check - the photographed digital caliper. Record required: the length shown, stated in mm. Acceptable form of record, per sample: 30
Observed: 105.28
